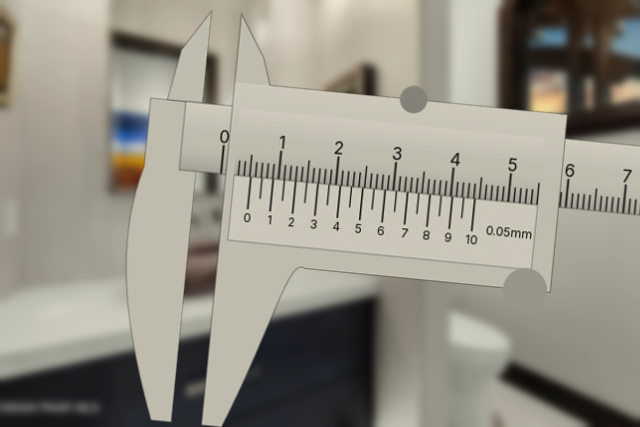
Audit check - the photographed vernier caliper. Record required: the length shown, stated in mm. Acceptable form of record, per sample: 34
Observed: 5.2
